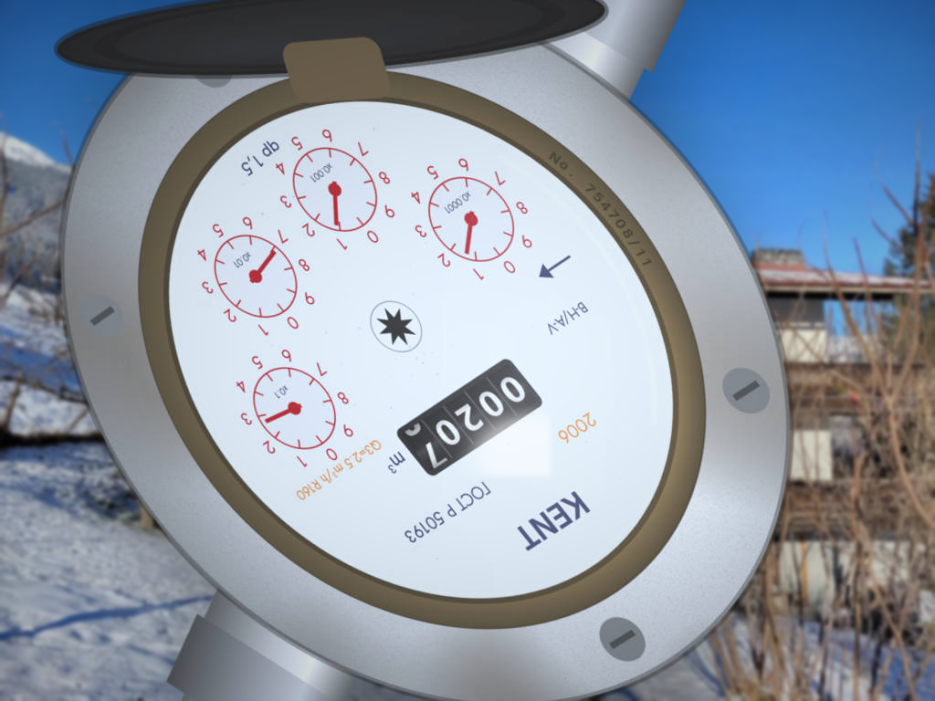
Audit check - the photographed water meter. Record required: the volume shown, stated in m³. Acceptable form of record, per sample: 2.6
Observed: 207.2711
